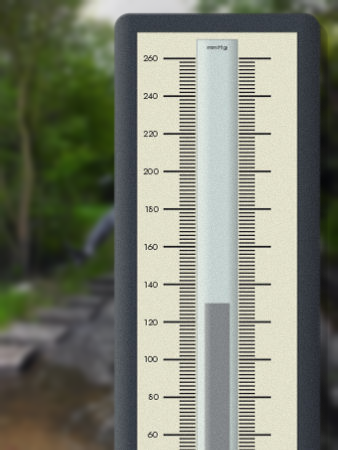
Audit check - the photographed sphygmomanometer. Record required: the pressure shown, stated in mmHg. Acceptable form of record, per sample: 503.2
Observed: 130
